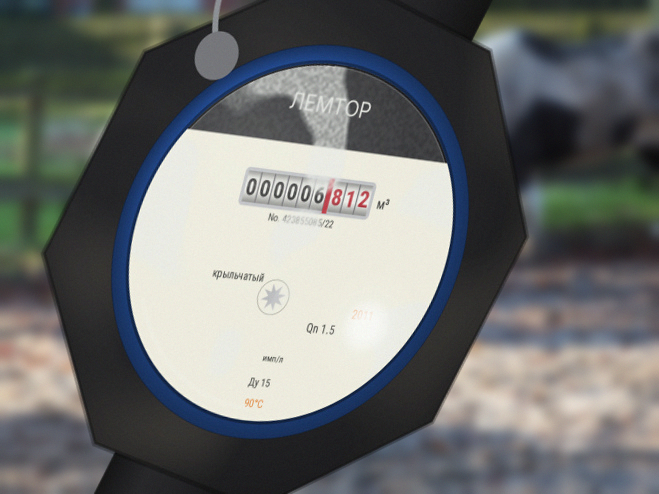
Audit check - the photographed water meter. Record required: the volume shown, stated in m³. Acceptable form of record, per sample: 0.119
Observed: 6.812
